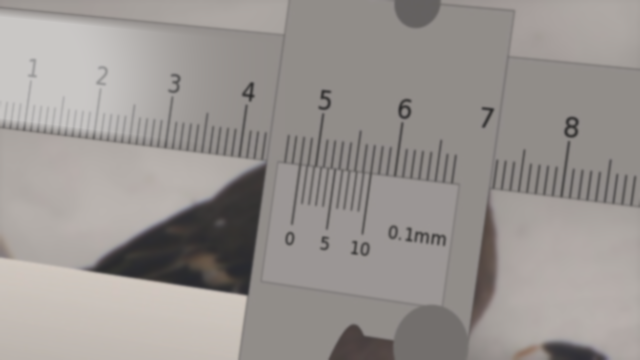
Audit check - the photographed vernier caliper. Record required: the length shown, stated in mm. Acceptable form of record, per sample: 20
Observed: 48.0
